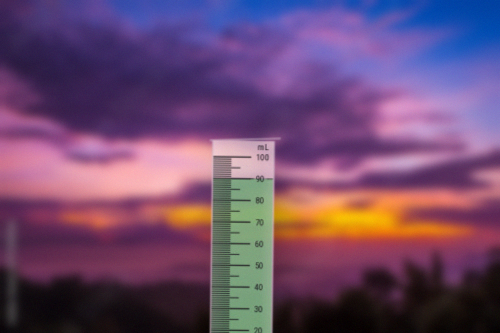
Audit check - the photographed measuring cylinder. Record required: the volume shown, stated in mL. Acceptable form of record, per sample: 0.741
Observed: 90
